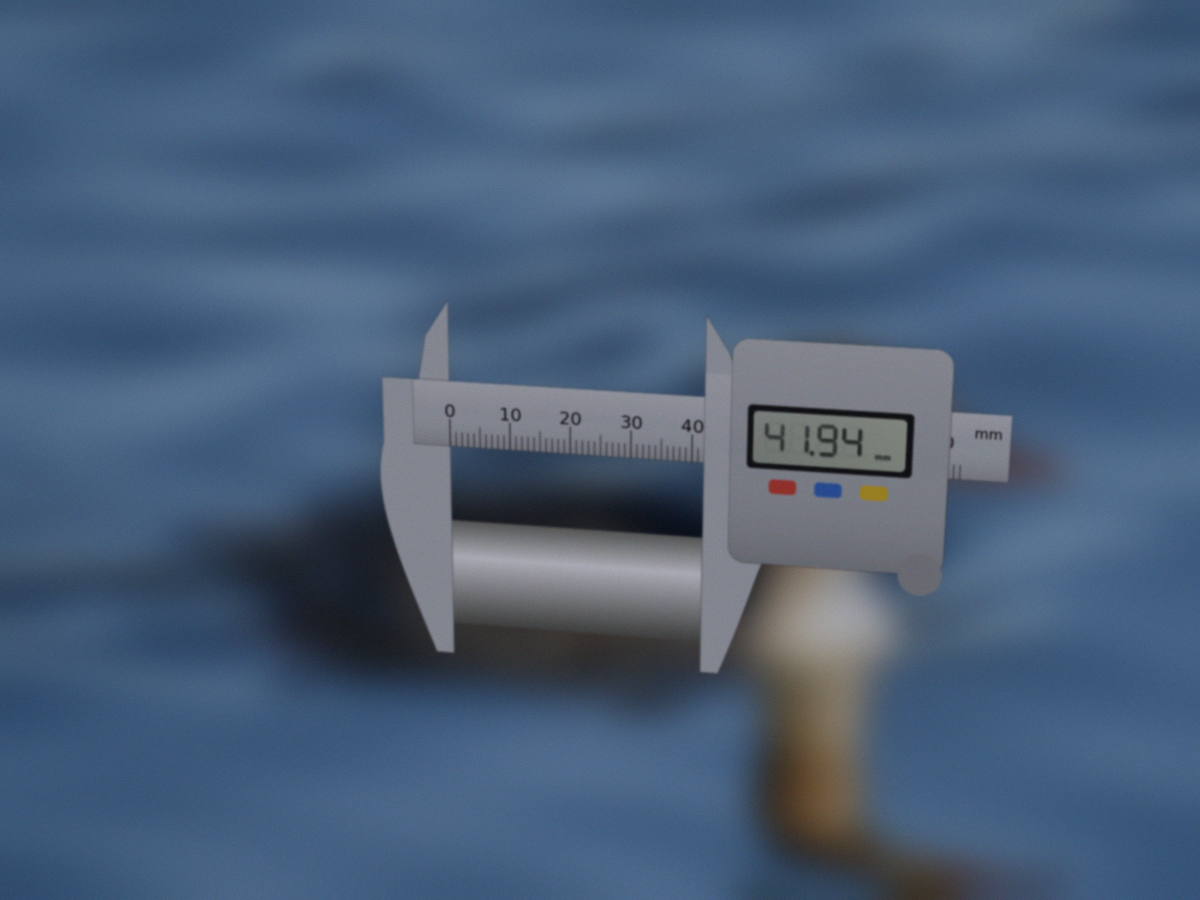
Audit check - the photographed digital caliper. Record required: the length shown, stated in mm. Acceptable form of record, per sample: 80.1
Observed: 41.94
